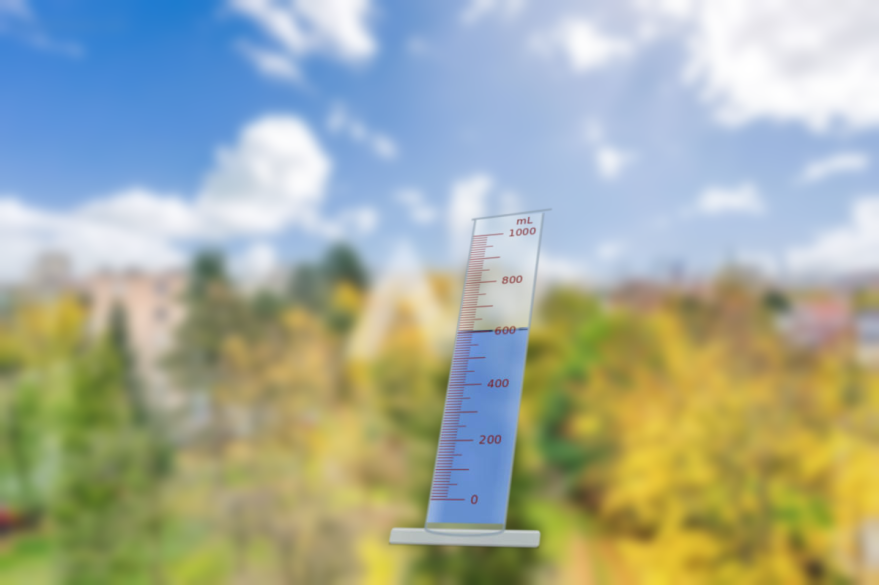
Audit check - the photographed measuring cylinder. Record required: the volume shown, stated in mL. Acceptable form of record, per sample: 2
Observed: 600
